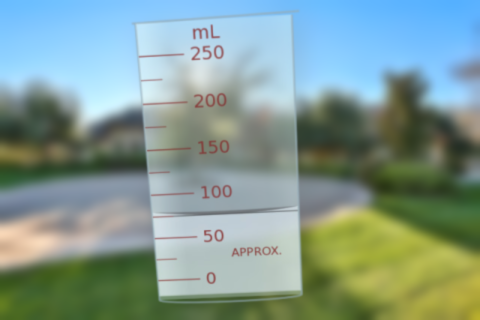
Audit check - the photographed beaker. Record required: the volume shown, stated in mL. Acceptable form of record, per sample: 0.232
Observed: 75
